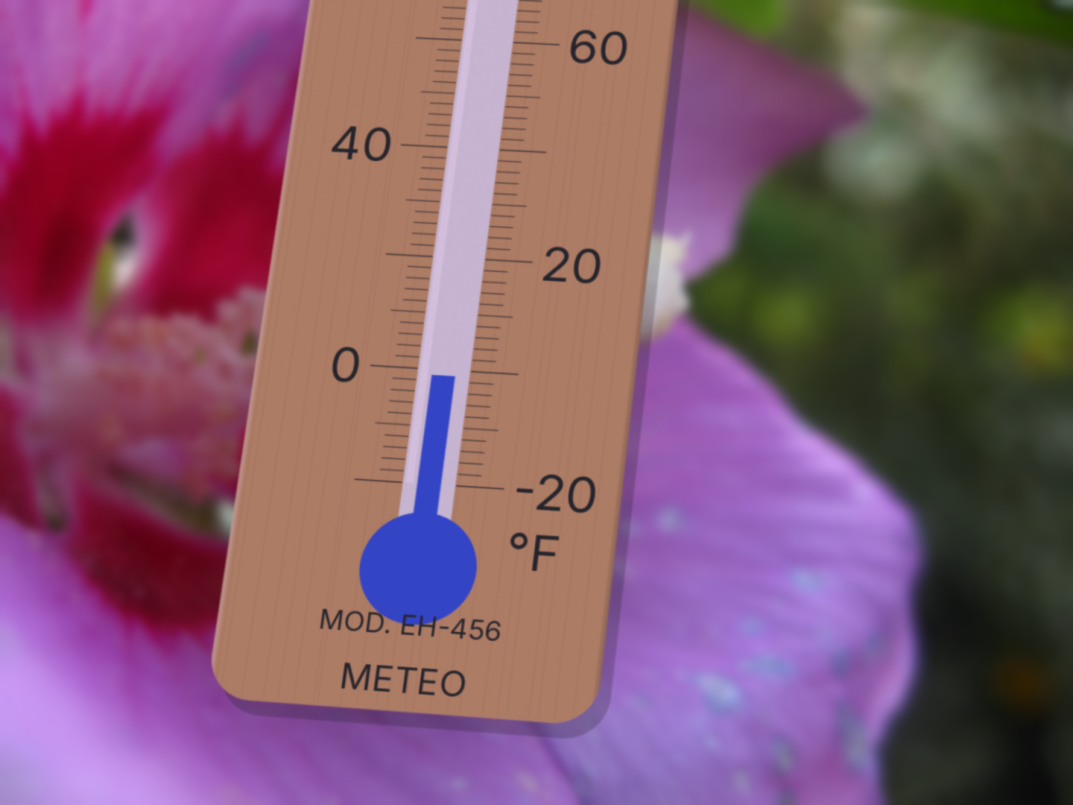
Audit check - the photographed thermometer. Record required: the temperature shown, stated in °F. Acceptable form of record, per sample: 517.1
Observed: -1
